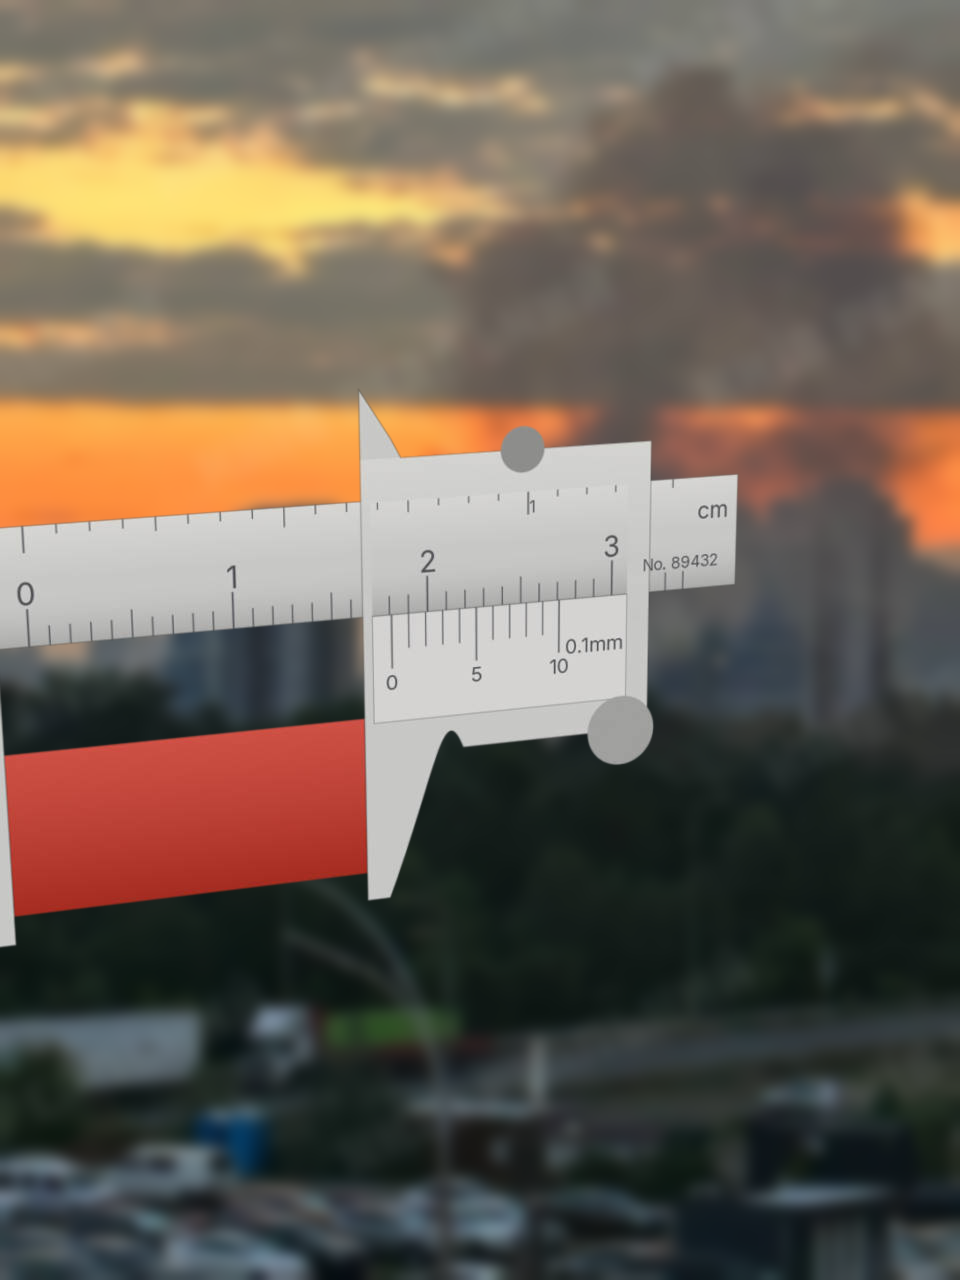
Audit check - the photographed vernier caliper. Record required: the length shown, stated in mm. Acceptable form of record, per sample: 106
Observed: 18.1
